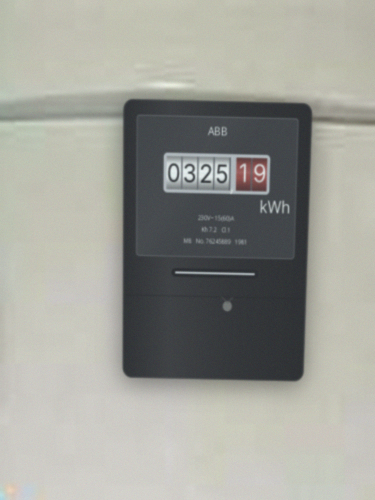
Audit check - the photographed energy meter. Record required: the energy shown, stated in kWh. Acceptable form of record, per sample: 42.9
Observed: 325.19
